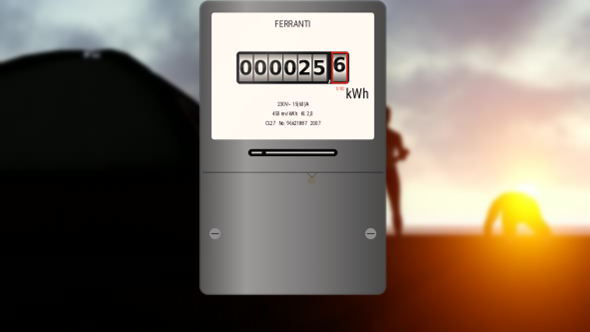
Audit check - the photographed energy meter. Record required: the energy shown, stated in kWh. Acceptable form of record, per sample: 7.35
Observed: 25.6
